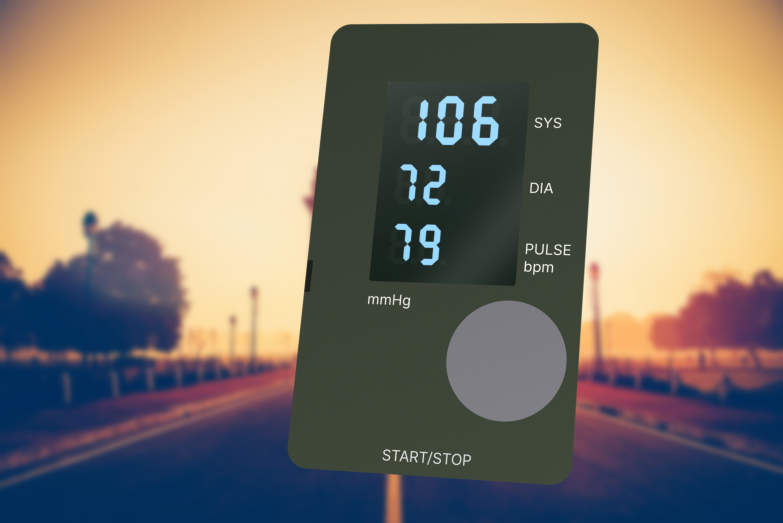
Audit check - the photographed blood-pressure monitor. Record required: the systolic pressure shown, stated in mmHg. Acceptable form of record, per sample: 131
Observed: 106
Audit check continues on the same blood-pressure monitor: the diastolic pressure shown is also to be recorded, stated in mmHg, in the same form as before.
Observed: 72
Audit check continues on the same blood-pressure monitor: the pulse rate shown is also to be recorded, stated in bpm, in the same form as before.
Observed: 79
